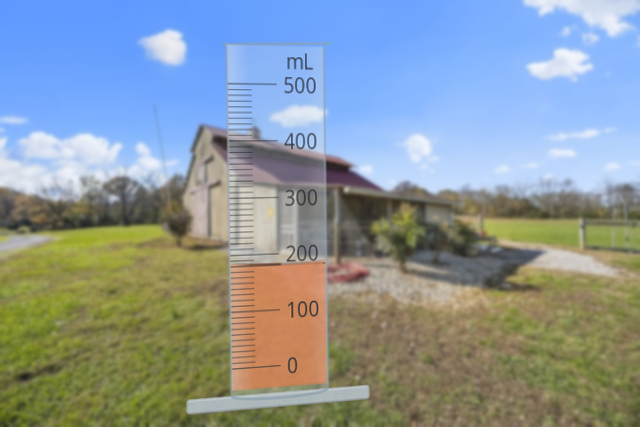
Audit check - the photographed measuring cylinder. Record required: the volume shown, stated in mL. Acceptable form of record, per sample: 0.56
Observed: 180
